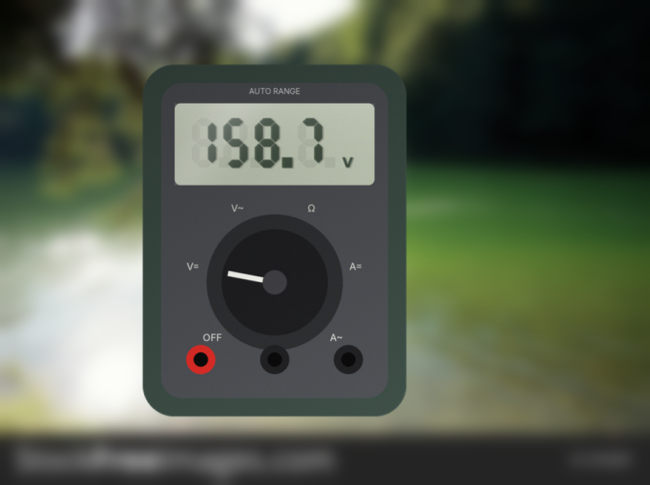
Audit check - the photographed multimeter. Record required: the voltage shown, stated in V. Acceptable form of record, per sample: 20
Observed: 158.7
